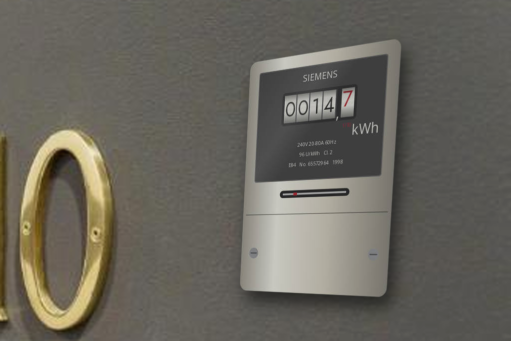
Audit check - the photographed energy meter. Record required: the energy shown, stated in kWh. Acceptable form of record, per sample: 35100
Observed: 14.7
